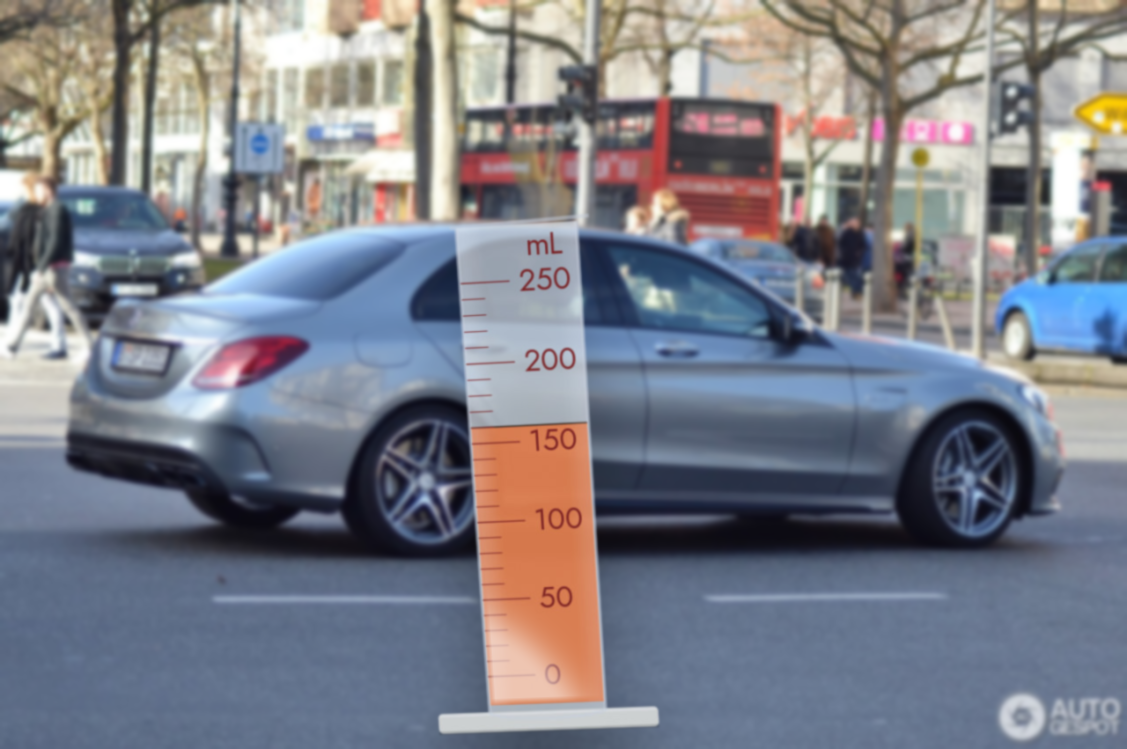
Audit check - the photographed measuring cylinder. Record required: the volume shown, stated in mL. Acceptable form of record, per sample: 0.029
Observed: 160
